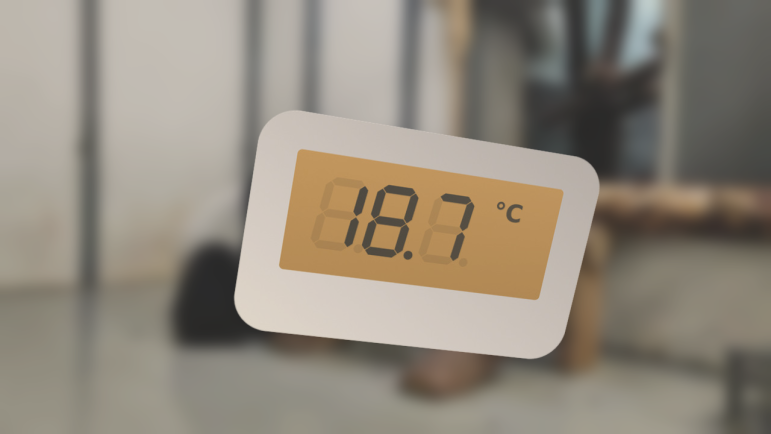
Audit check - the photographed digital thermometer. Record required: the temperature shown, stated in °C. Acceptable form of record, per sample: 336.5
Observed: 18.7
